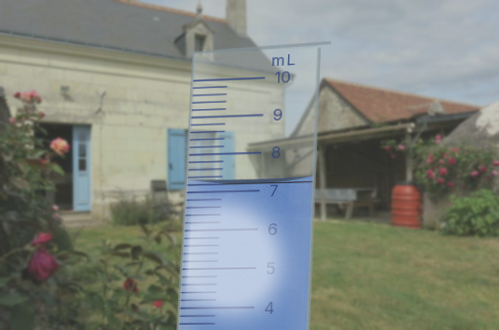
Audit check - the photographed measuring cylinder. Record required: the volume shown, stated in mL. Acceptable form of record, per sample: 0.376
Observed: 7.2
